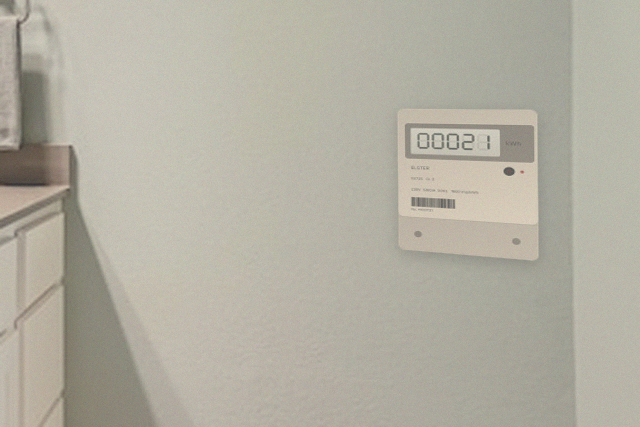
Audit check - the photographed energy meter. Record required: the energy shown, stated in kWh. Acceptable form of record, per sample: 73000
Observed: 21
